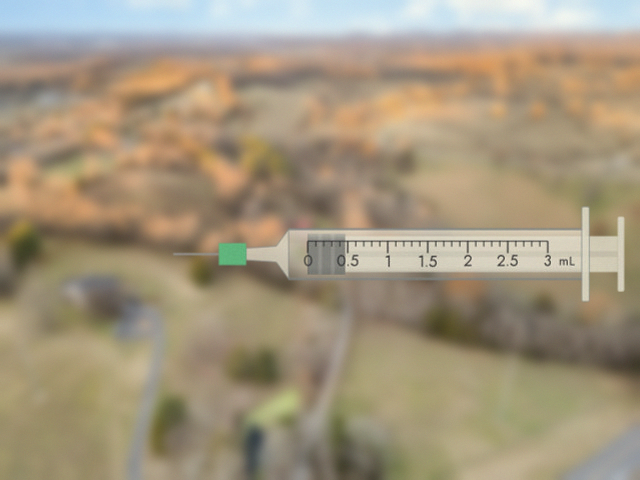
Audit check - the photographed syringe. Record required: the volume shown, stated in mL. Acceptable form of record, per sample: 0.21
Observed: 0
